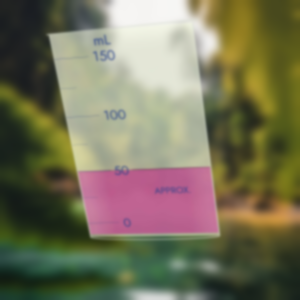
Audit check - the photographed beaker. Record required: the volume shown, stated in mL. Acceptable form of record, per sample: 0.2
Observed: 50
